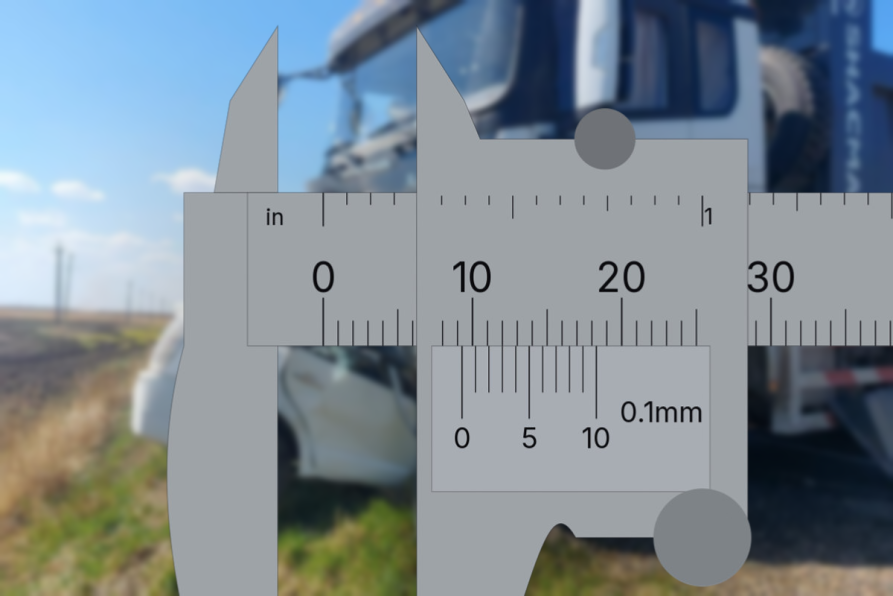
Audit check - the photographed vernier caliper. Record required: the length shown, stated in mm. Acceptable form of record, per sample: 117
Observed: 9.3
